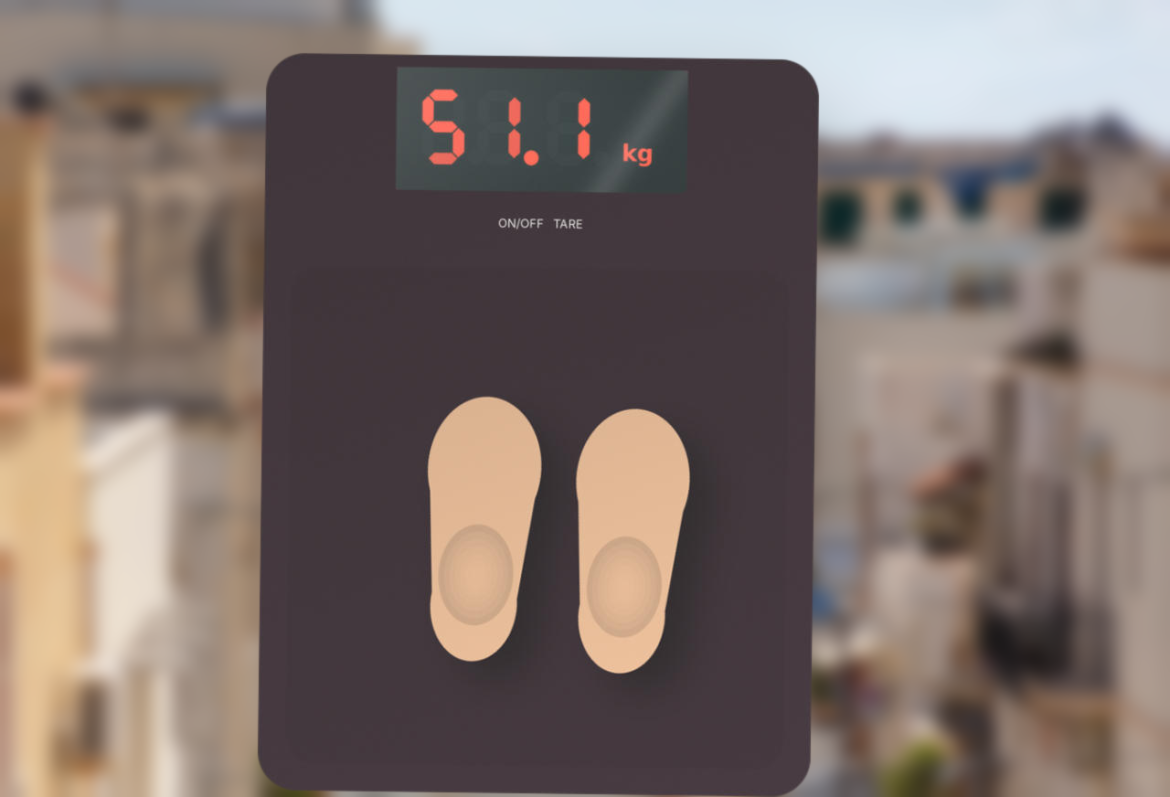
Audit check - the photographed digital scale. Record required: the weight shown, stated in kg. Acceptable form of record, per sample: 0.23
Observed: 51.1
